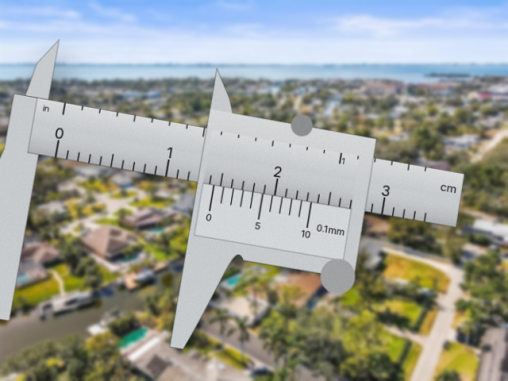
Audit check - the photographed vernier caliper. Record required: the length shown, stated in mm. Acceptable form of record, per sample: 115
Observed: 14.4
